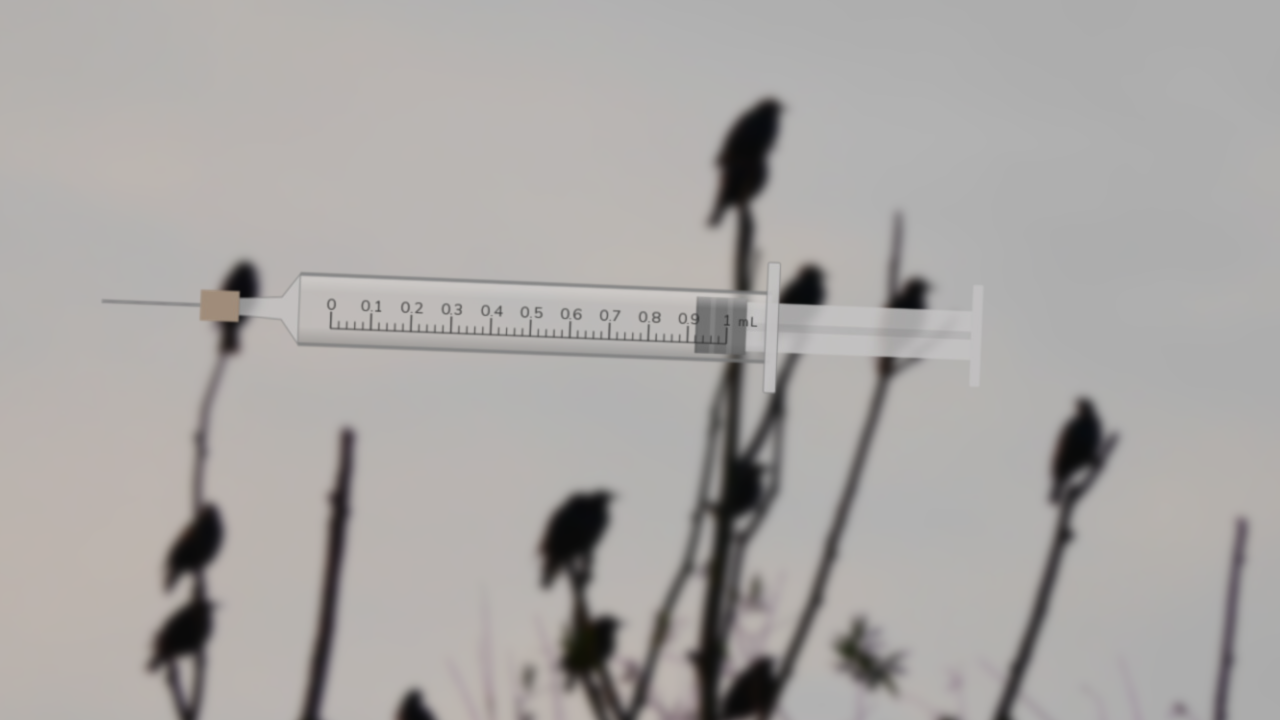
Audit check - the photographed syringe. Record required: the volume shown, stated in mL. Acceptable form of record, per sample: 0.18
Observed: 0.92
